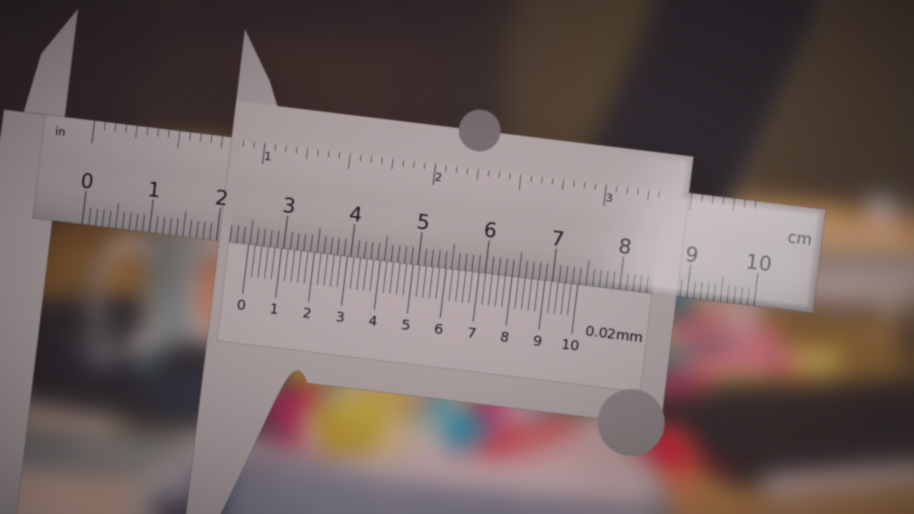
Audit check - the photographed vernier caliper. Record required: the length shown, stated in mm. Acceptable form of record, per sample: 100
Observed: 24.8
